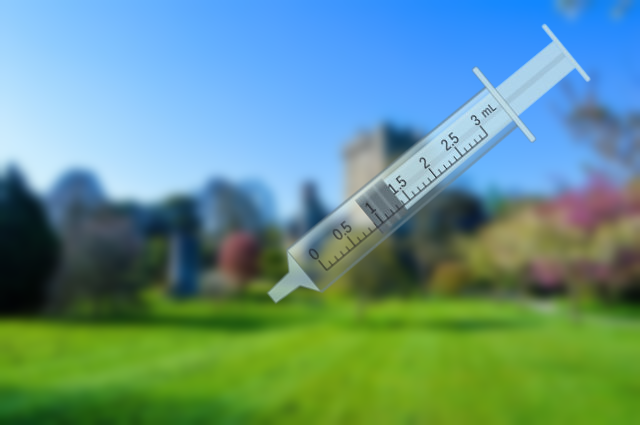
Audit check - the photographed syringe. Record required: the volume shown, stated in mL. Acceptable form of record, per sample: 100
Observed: 0.9
